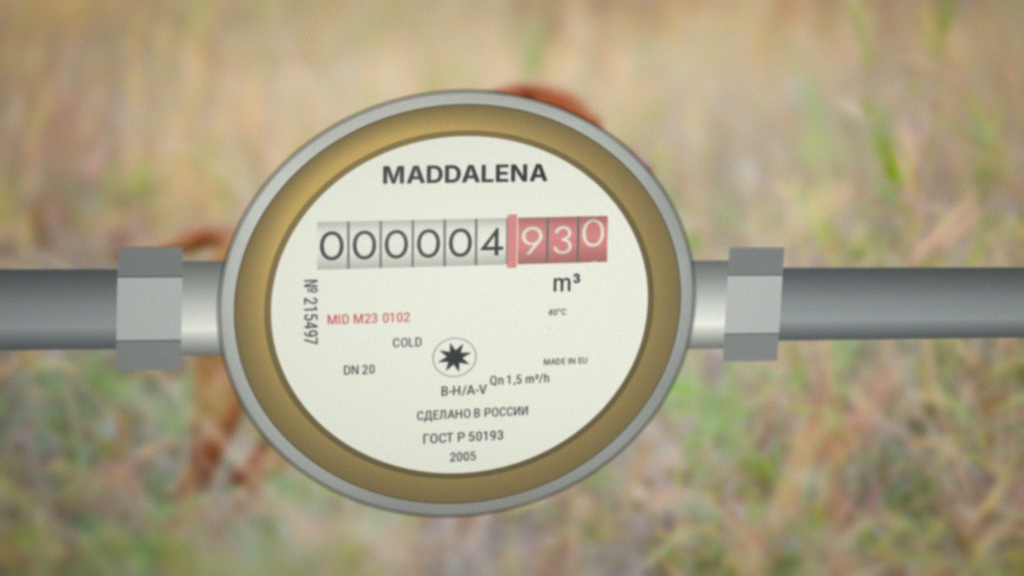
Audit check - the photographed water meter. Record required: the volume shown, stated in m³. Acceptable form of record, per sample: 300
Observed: 4.930
